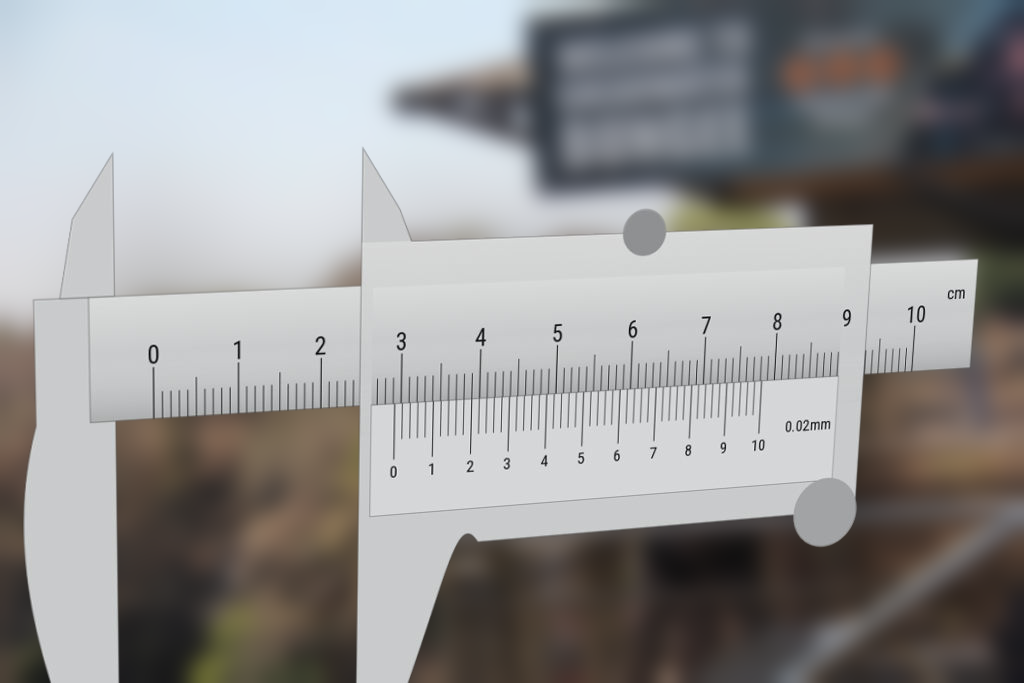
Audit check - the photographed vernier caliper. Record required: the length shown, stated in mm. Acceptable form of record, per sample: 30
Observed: 29.2
